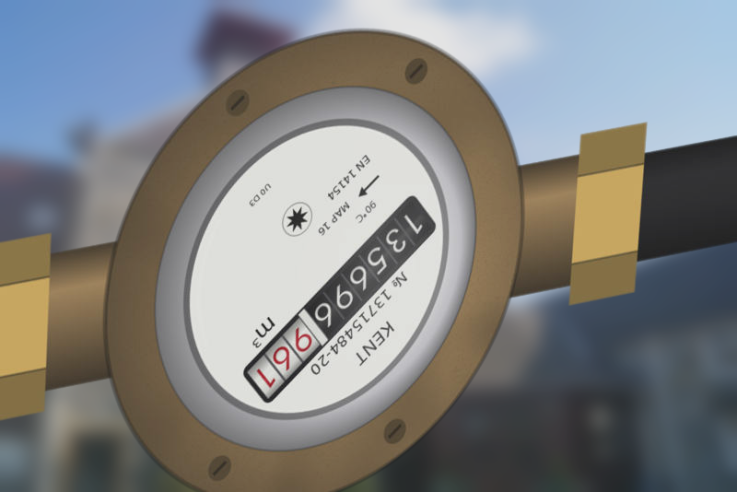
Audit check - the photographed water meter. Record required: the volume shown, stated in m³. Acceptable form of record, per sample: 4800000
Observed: 135696.961
